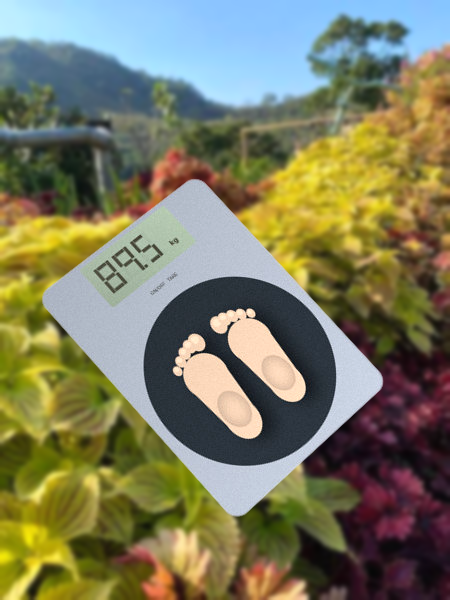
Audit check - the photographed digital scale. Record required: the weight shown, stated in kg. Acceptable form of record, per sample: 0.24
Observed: 89.5
